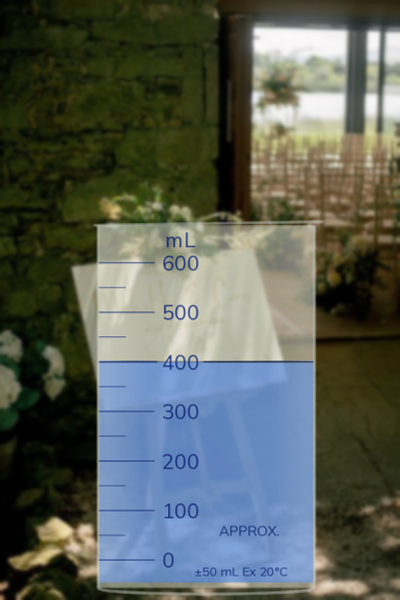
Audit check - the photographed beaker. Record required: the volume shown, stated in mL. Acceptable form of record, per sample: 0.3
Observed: 400
